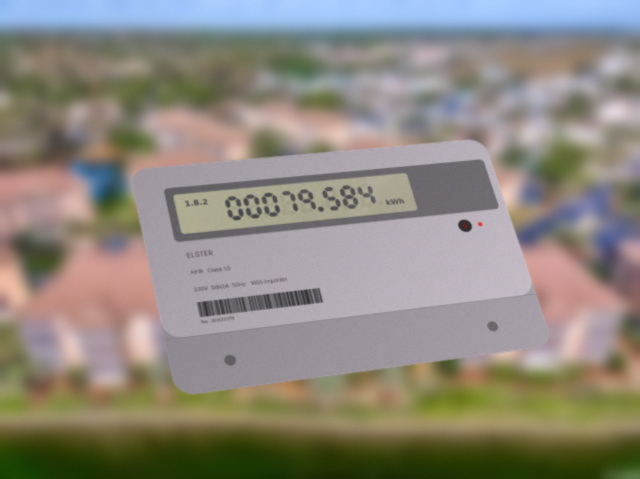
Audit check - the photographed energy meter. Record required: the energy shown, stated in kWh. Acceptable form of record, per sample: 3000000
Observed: 79.584
